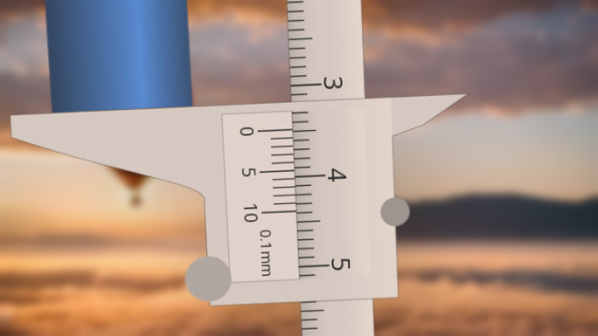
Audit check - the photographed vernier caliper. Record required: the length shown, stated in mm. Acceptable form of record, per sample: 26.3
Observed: 34.8
